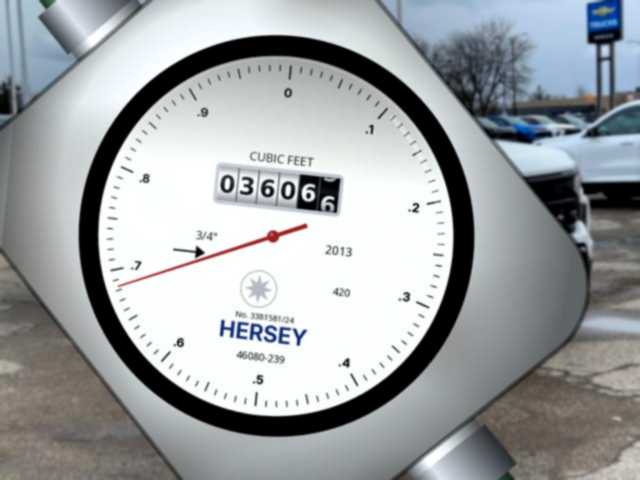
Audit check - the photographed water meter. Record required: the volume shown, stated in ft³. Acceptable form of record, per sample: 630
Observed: 36065.68
